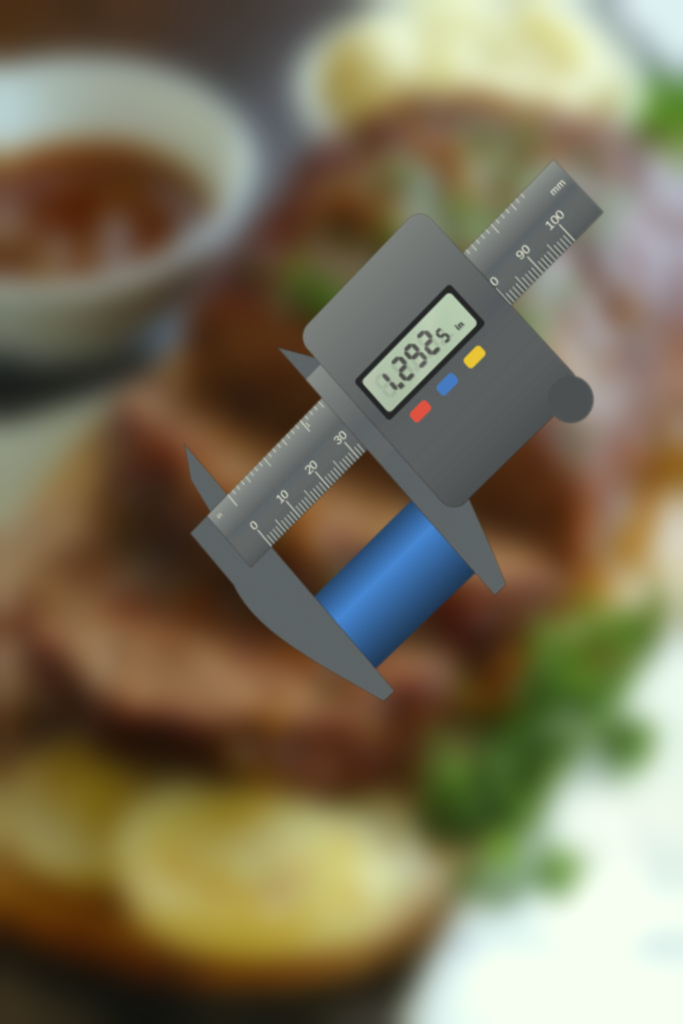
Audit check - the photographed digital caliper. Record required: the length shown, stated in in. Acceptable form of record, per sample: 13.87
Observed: 1.2925
